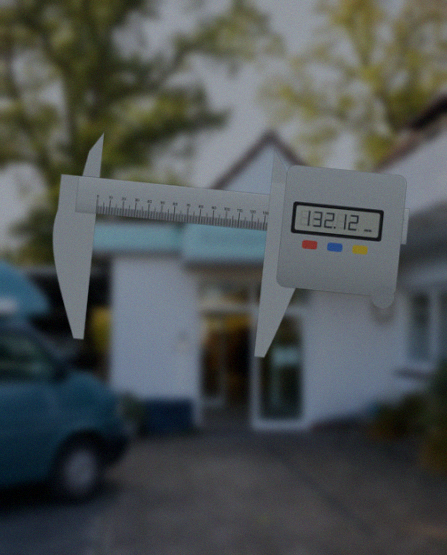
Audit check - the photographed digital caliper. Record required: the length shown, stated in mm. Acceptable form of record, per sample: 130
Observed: 132.12
